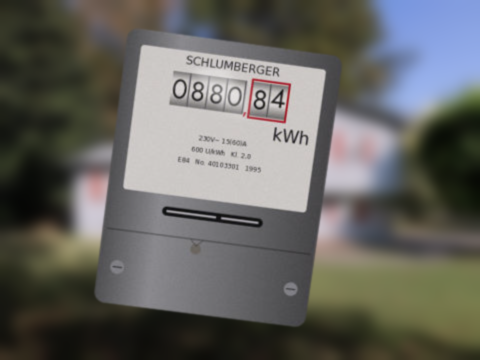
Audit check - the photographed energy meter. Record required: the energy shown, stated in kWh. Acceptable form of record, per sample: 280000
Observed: 880.84
